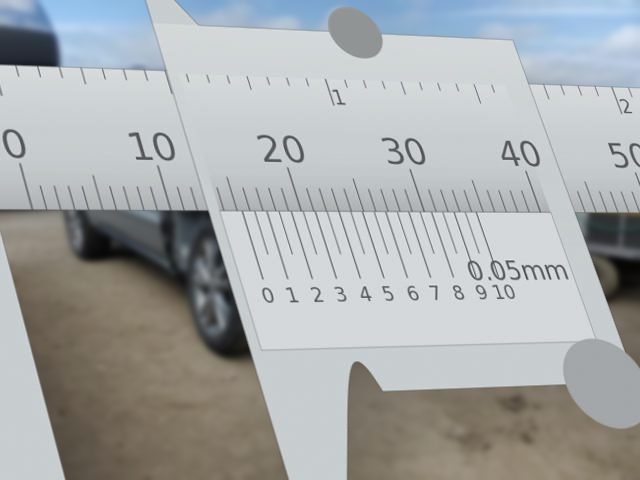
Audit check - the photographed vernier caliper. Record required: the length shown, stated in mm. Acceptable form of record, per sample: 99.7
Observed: 15.4
